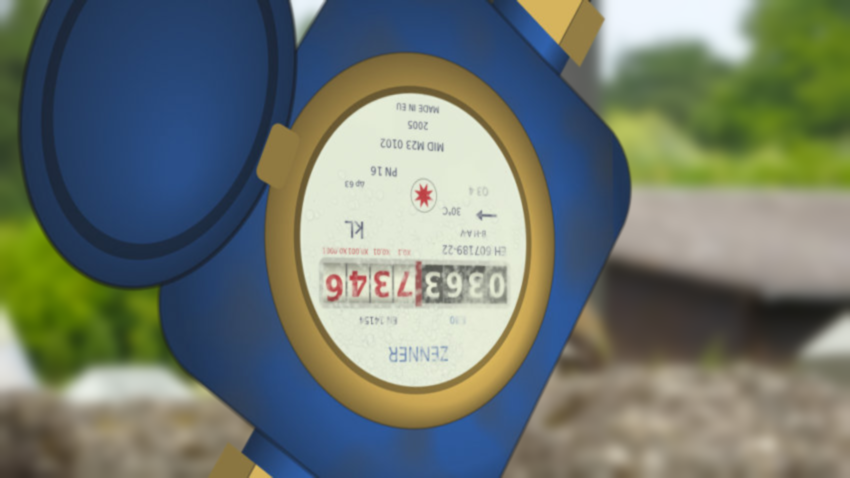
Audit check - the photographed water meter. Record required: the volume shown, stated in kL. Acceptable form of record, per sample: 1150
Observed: 363.7346
